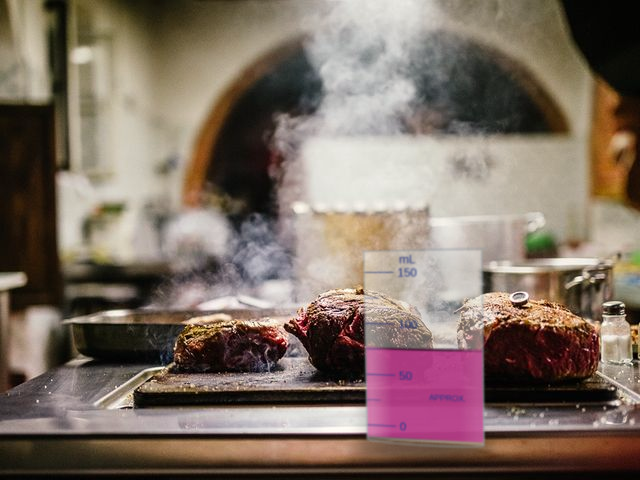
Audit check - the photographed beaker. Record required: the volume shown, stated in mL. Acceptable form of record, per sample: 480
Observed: 75
